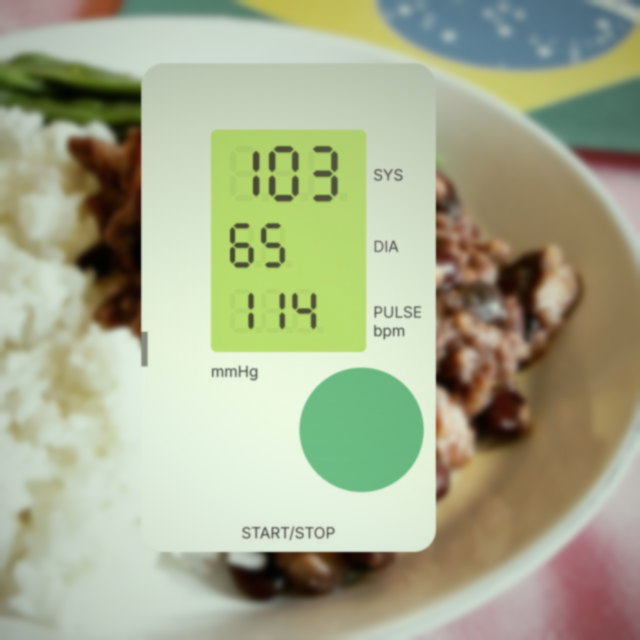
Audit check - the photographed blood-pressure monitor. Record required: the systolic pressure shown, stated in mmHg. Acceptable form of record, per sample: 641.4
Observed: 103
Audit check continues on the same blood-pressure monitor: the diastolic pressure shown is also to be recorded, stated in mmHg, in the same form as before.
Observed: 65
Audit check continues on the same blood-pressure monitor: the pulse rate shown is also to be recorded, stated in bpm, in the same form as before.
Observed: 114
